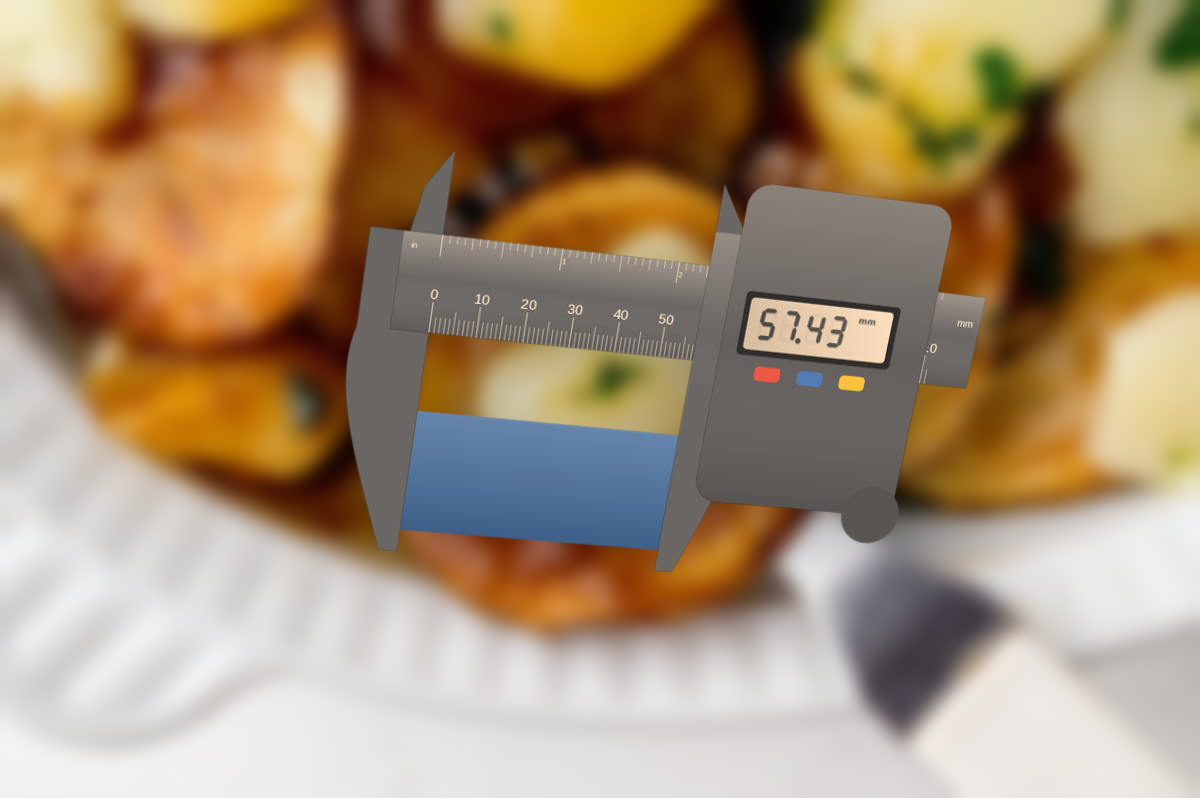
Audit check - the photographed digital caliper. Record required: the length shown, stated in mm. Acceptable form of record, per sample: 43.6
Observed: 57.43
